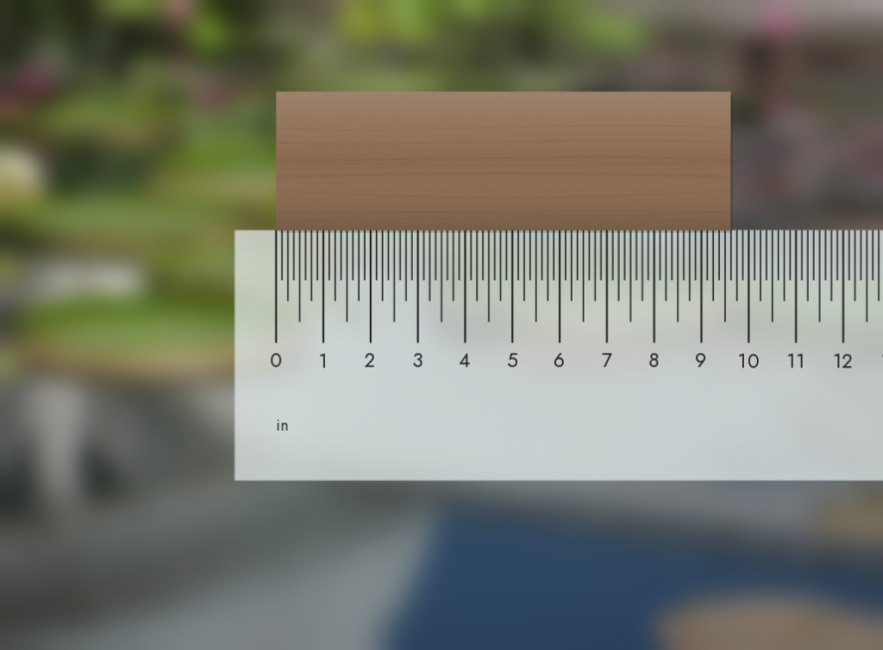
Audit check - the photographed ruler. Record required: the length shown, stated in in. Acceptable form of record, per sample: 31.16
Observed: 9.625
